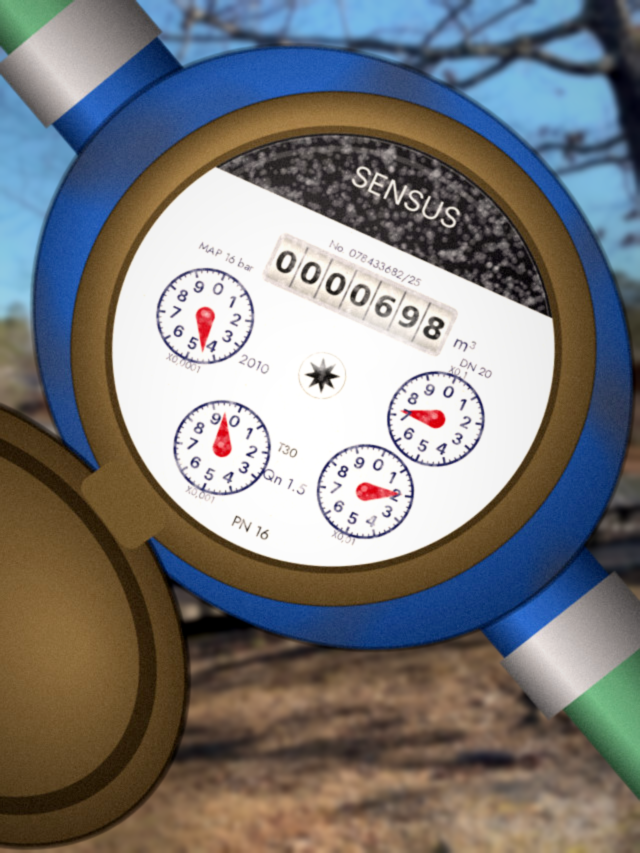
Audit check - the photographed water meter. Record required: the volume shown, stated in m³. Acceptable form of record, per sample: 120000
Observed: 698.7194
